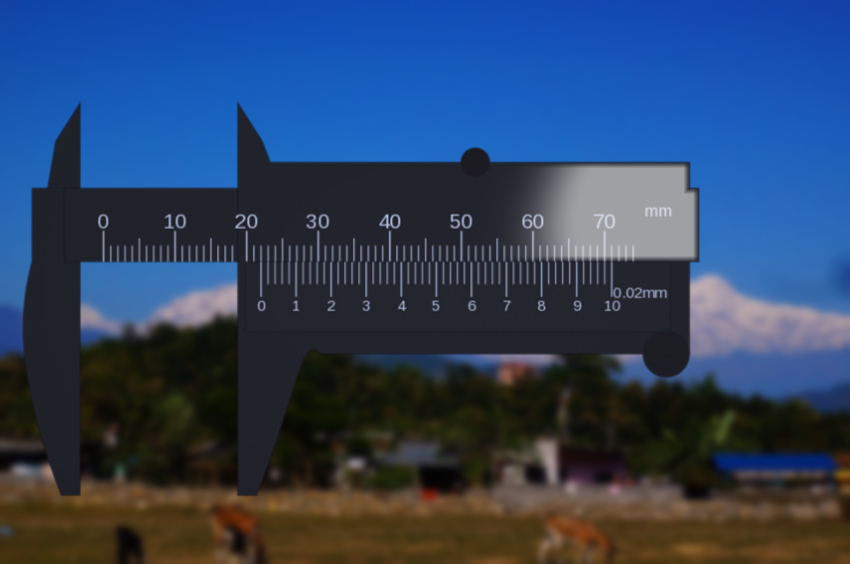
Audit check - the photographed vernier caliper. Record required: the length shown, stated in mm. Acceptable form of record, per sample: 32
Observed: 22.0
